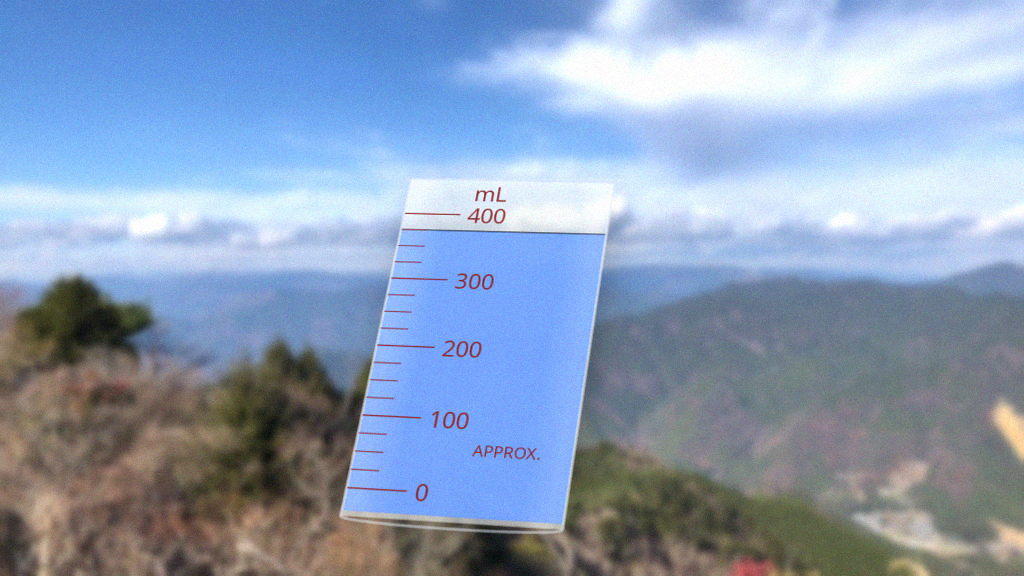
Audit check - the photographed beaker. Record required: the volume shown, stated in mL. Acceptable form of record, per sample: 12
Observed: 375
